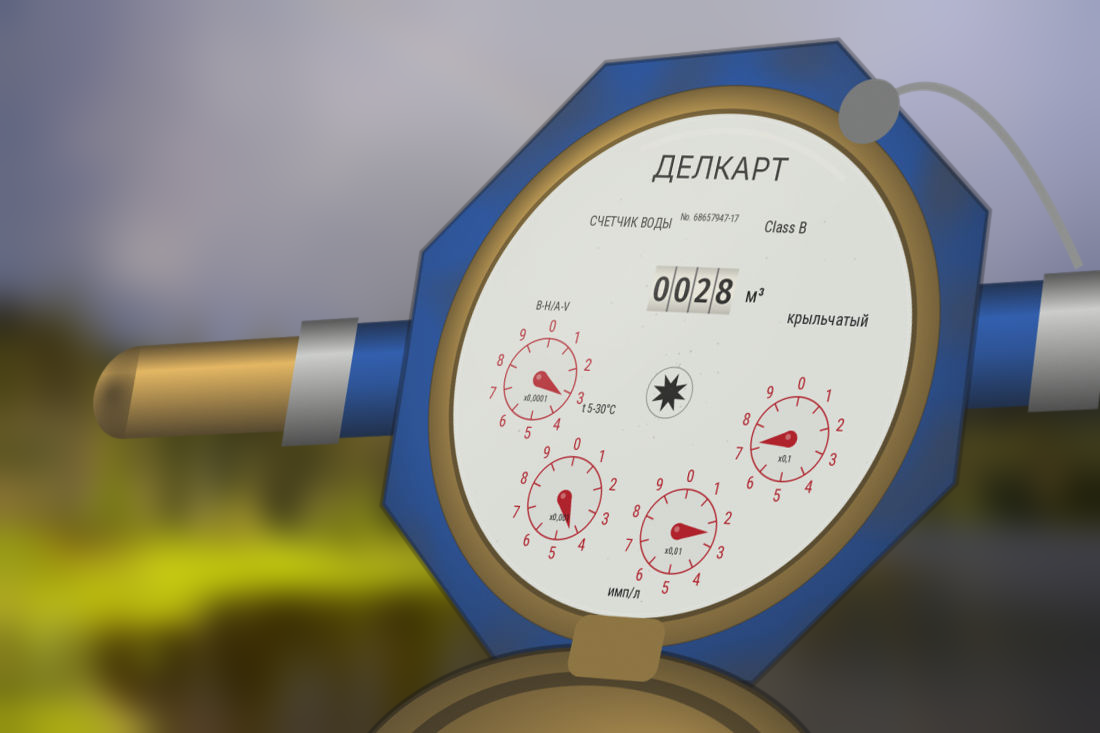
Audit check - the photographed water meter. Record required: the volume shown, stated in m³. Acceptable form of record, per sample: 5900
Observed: 28.7243
